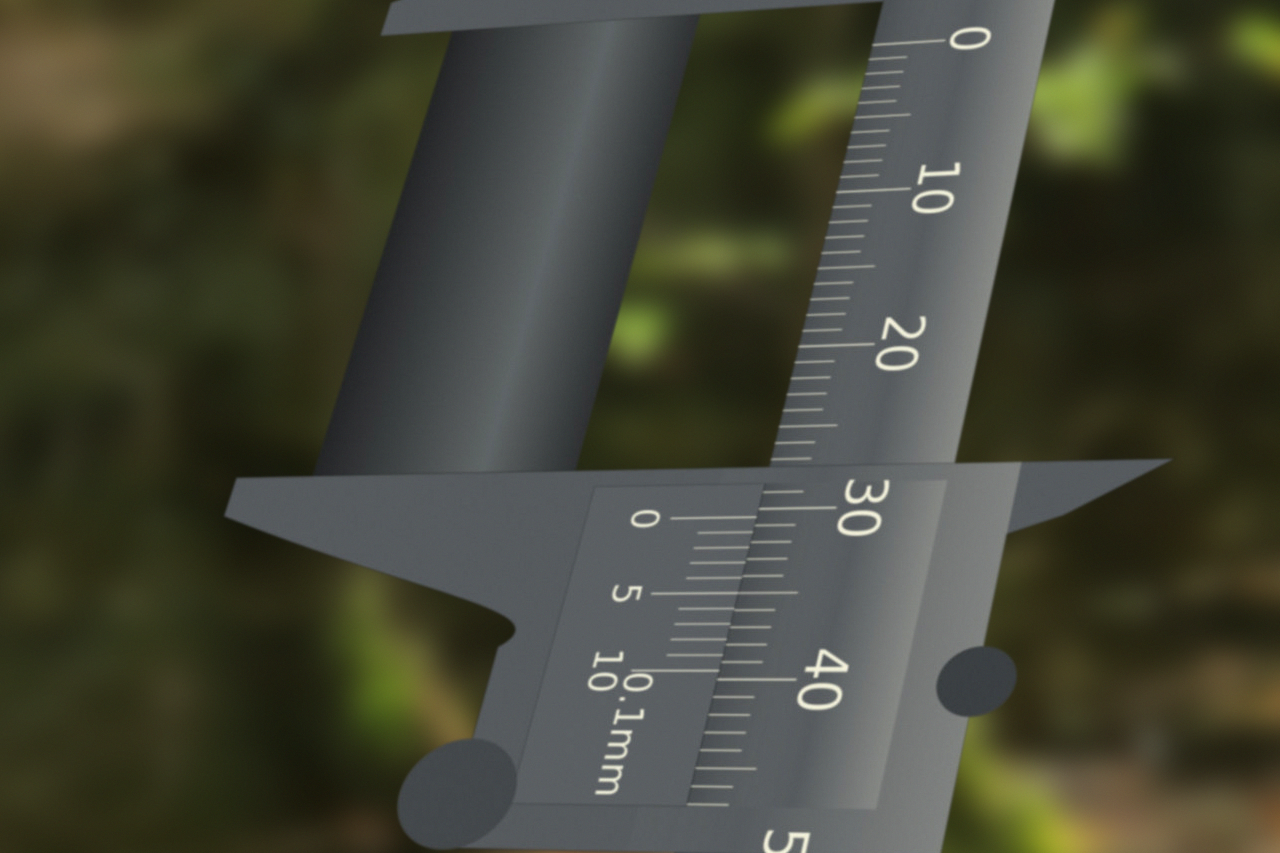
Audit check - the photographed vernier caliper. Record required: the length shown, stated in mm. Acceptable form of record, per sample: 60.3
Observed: 30.5
